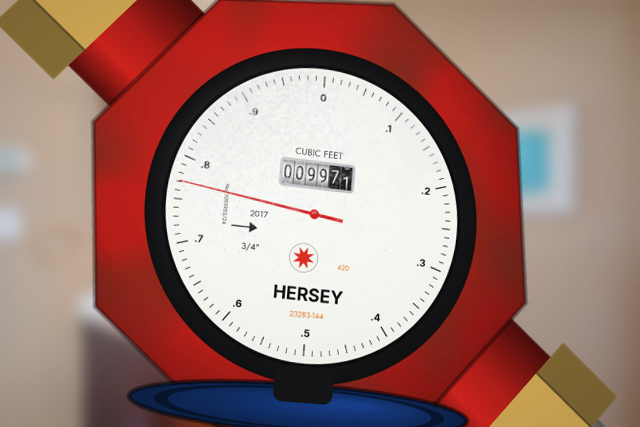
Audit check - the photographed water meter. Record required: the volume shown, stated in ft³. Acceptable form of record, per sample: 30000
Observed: 9970.77
